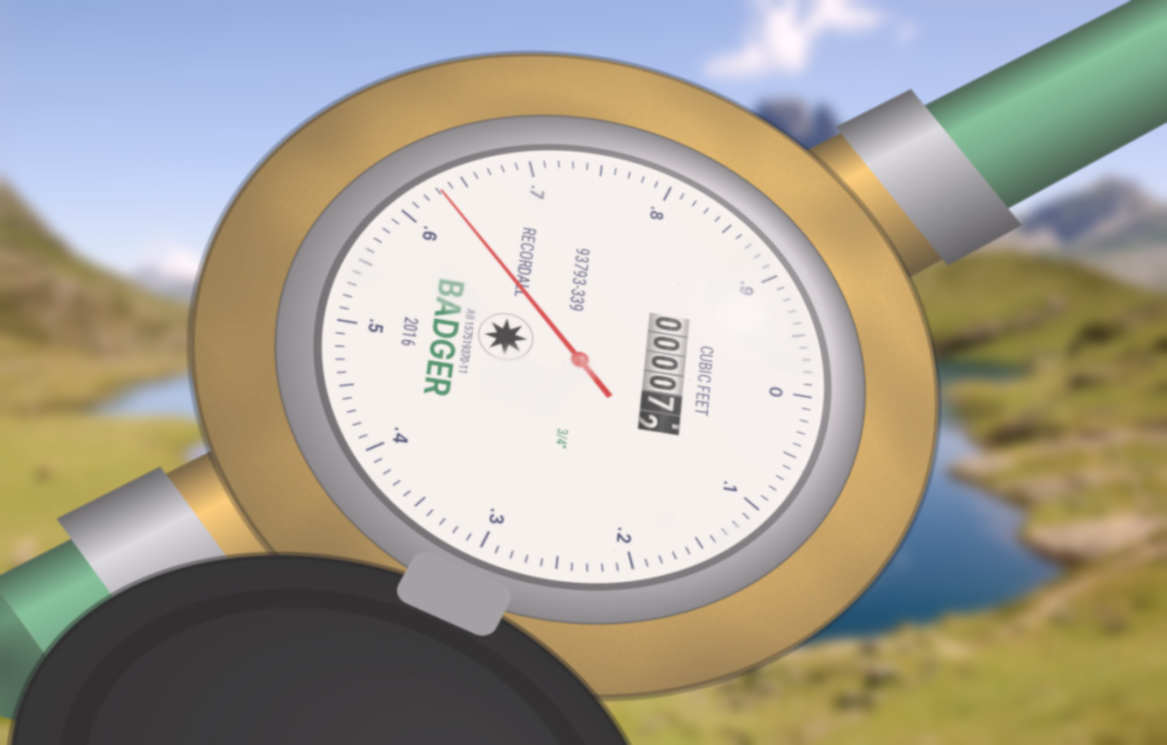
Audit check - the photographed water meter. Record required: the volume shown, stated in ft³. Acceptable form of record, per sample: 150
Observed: 71.63
